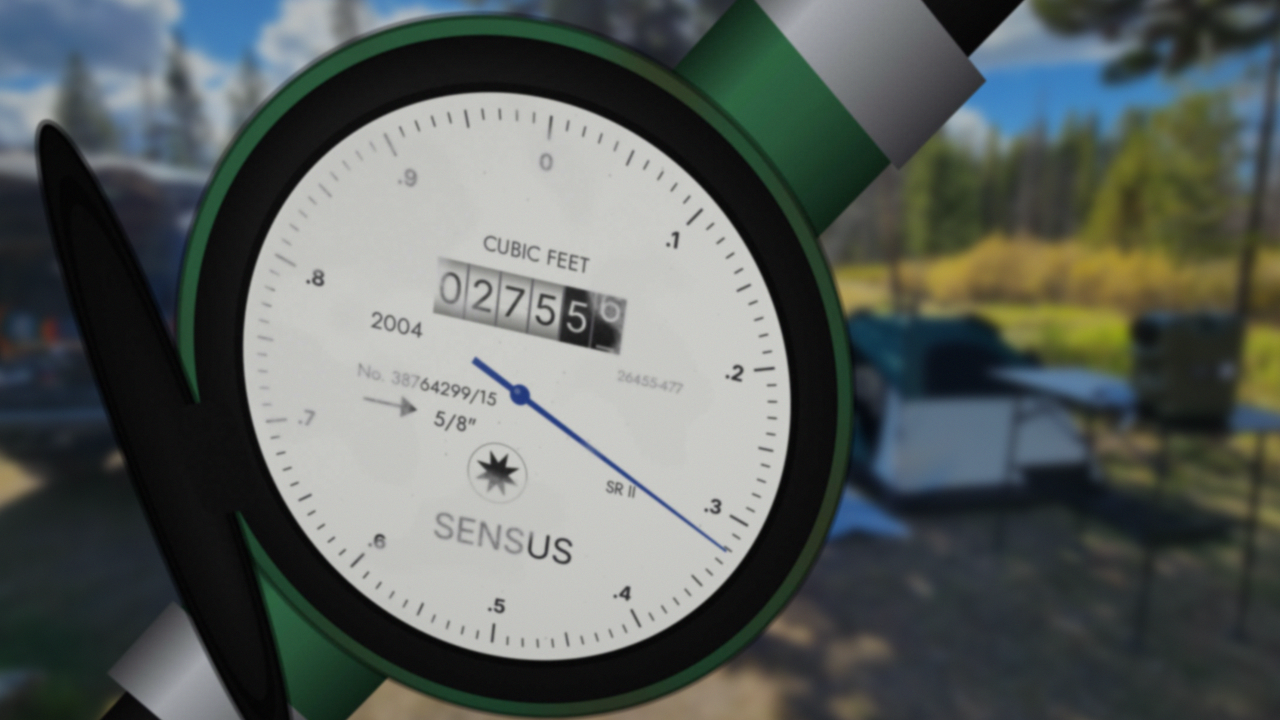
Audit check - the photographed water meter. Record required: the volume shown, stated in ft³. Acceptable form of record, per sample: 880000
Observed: 27556.32
